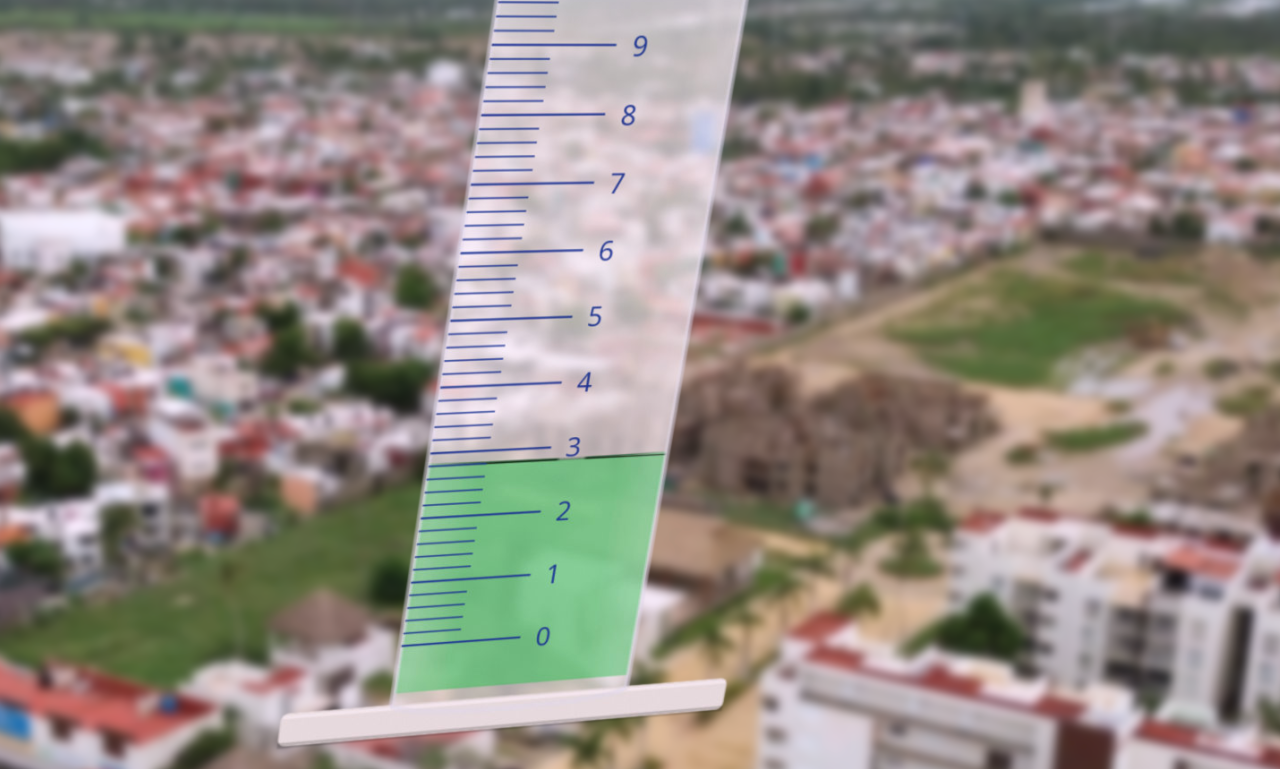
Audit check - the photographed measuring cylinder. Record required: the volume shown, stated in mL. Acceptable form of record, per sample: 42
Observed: 2.8
